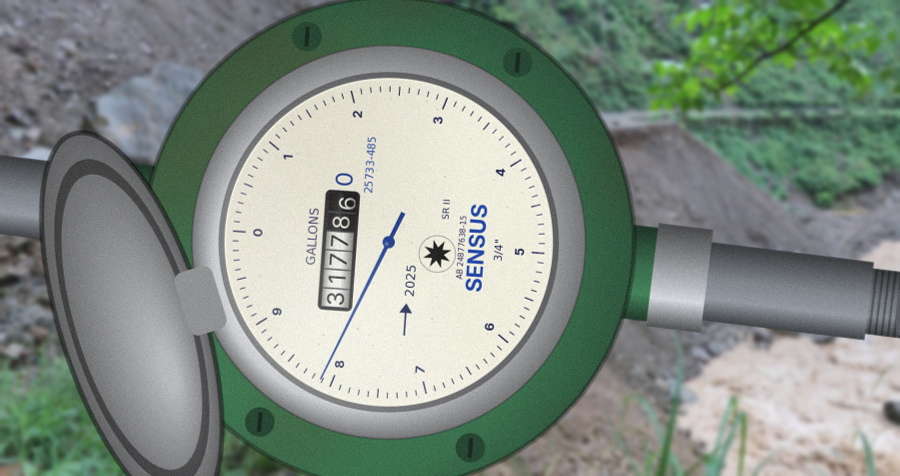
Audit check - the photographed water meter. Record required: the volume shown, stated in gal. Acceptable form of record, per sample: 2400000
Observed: 3177858.1
